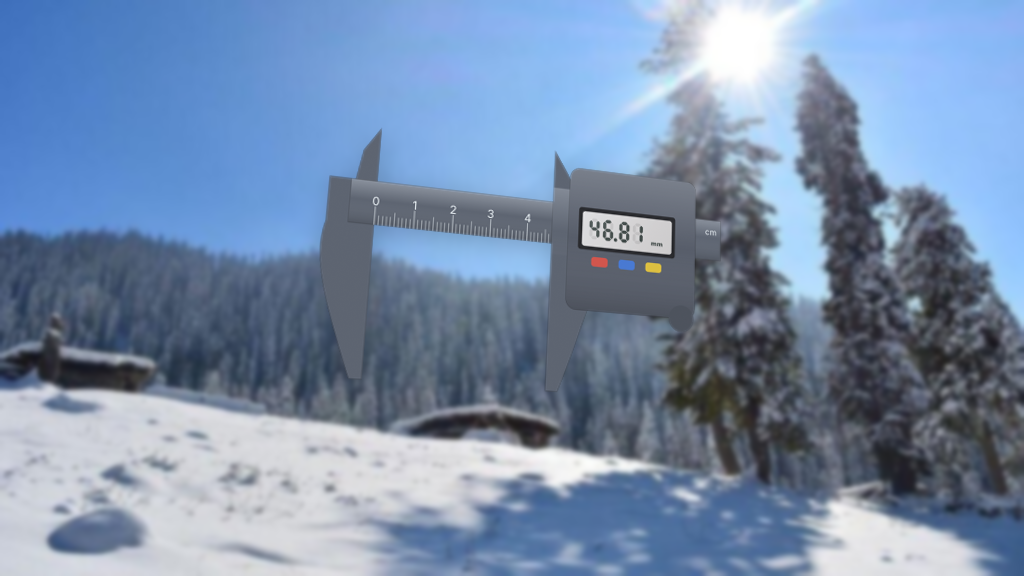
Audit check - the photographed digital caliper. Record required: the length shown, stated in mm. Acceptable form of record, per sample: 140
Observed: 46.81
